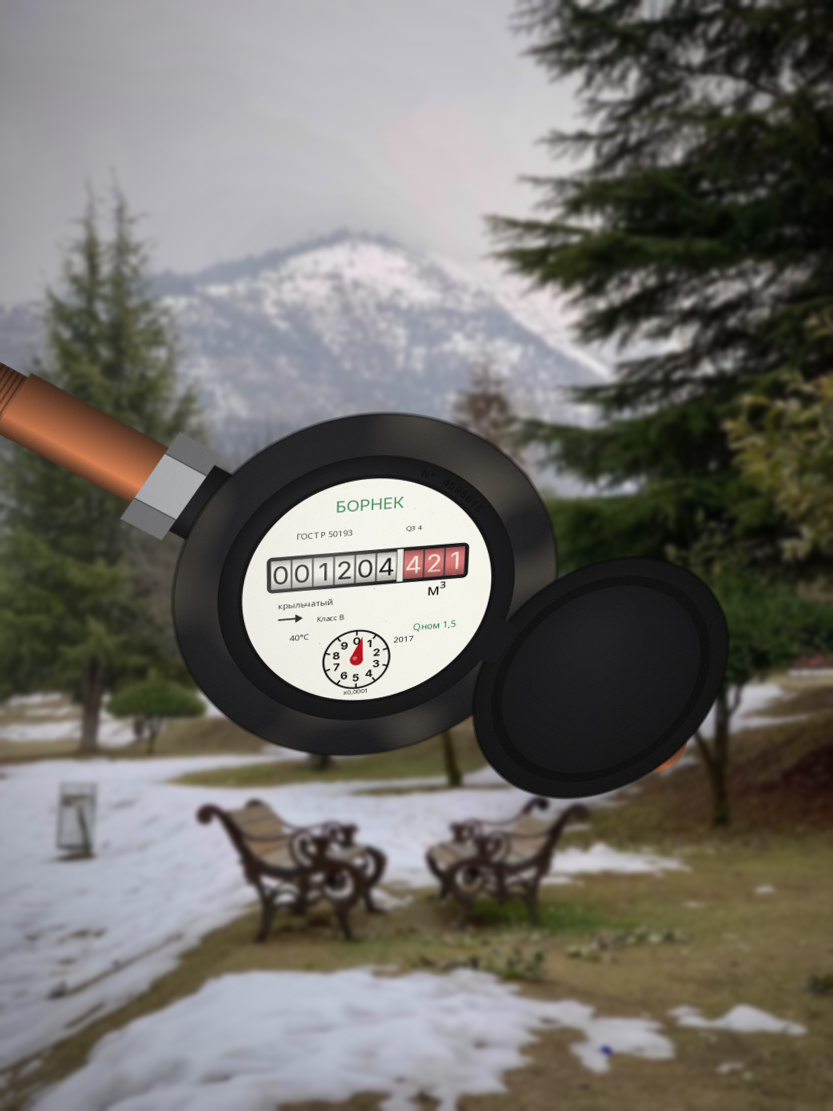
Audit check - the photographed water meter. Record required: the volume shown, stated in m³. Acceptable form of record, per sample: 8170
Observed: 1204.4210
